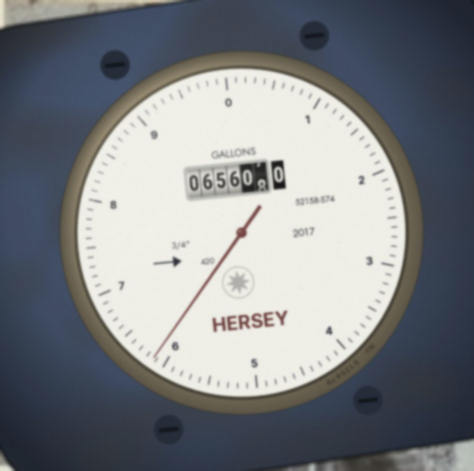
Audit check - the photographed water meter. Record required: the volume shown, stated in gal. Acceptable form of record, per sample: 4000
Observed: 656076.1
